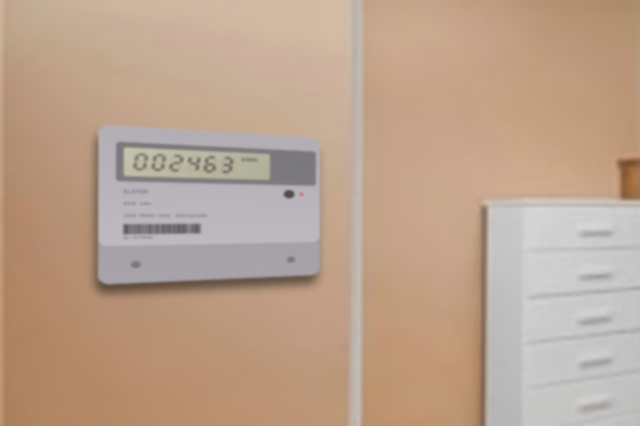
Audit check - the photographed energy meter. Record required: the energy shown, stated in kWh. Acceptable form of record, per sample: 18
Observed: 2463
